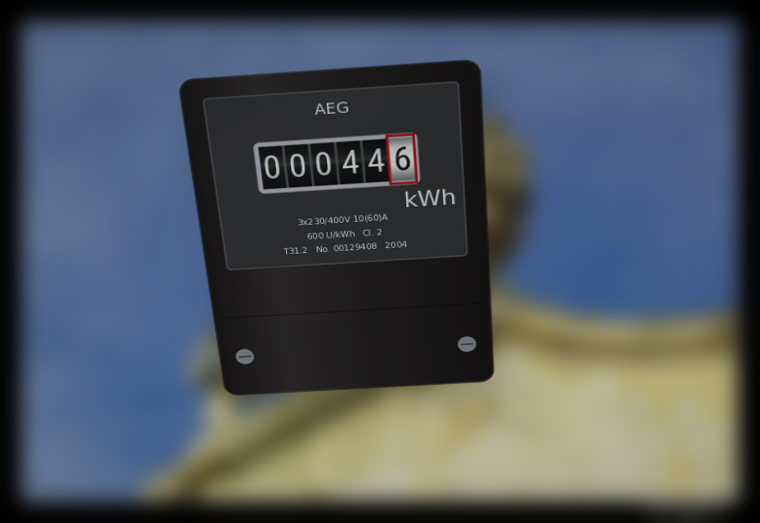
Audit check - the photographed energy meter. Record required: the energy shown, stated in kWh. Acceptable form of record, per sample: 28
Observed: 44.6
